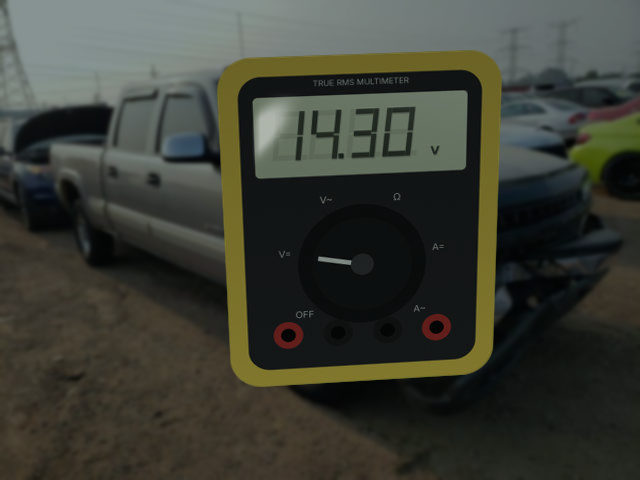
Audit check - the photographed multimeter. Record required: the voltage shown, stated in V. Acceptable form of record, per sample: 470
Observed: 14.30
